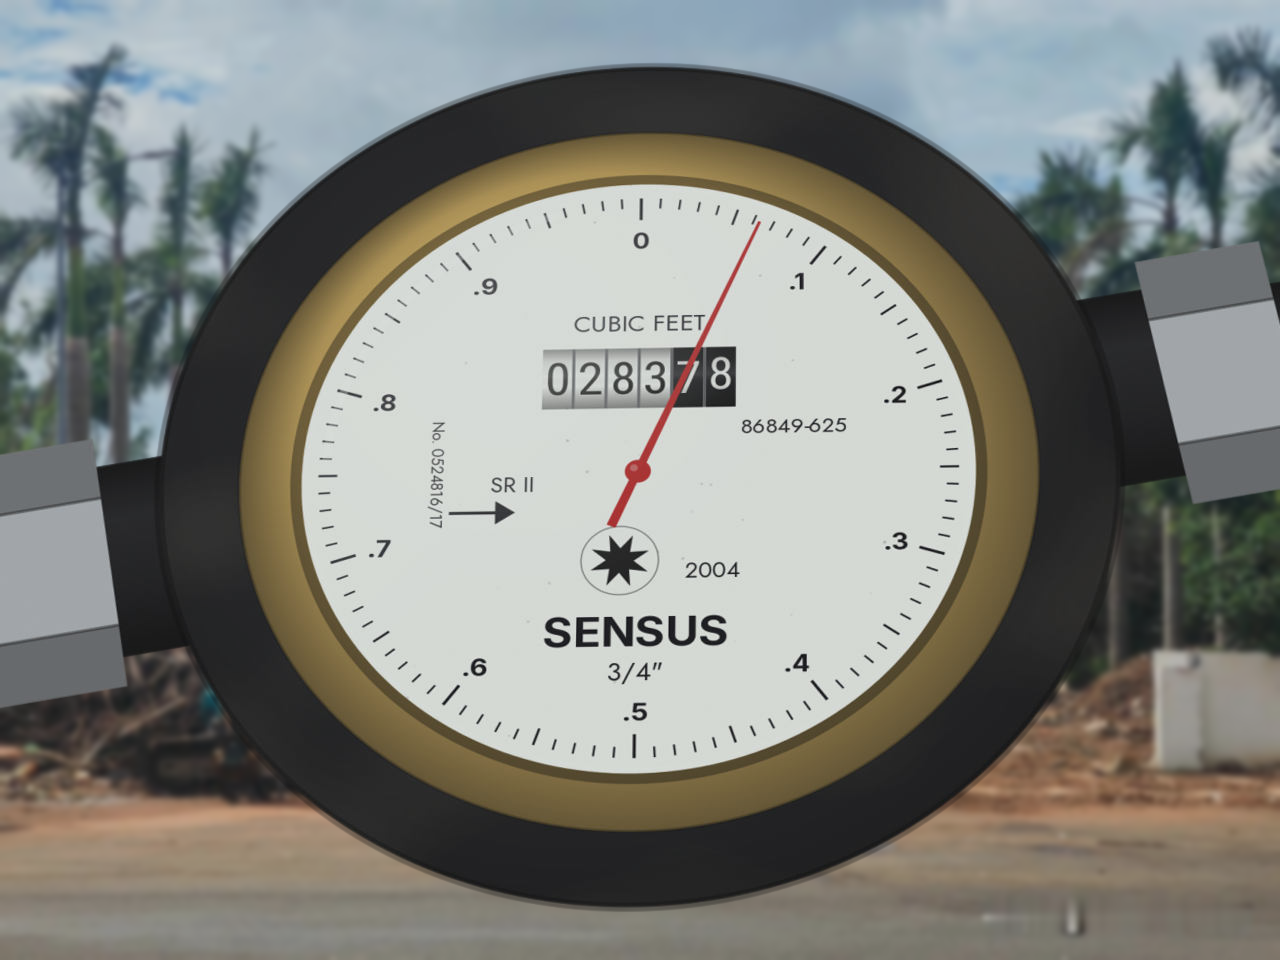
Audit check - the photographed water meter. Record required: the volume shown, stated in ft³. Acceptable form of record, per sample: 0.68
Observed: 28378.06
